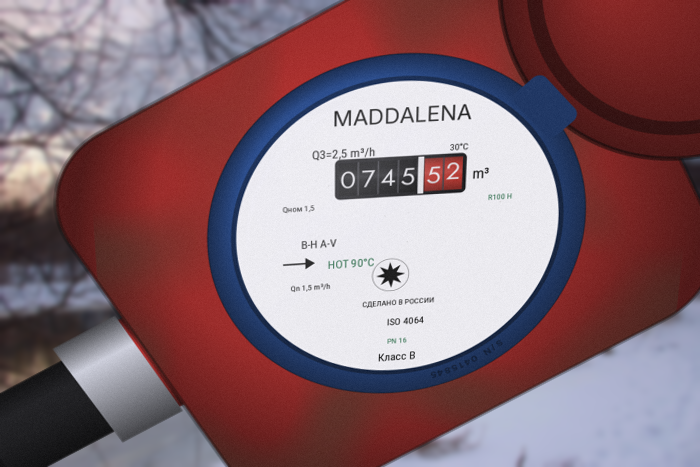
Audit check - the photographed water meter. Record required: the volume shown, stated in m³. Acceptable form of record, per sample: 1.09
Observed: 745.52
